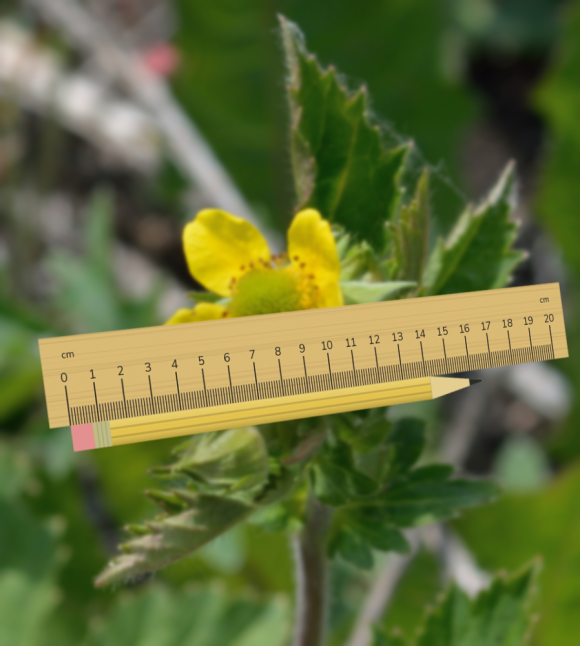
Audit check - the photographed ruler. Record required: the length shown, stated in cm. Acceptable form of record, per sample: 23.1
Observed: 16.5
